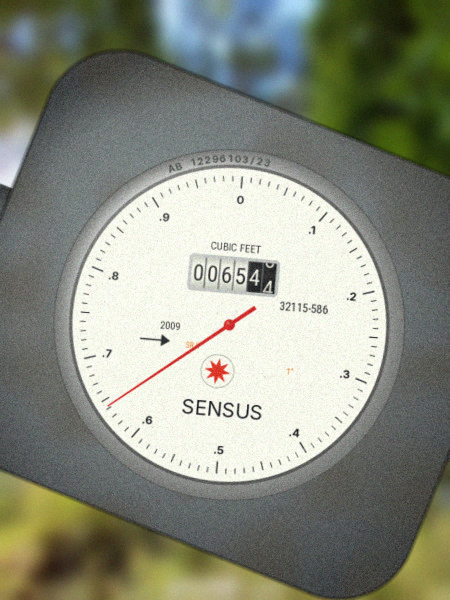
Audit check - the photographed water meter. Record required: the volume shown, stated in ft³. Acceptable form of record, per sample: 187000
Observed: 6543.64
